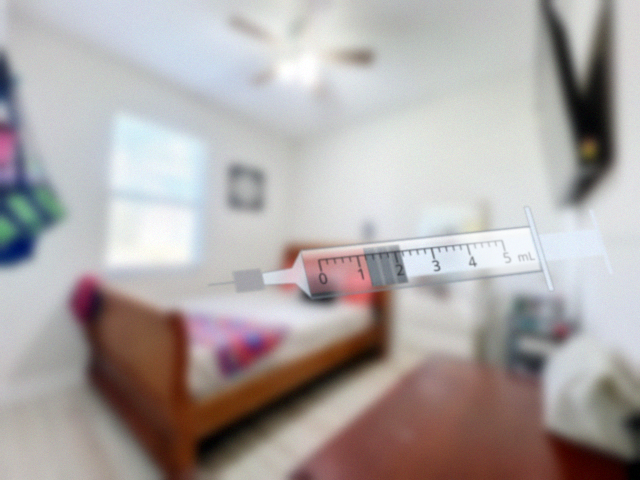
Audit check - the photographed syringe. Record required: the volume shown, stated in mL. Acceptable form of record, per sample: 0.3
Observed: 1.2
